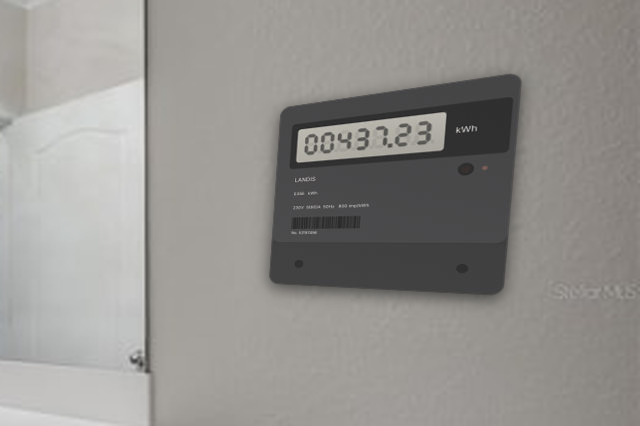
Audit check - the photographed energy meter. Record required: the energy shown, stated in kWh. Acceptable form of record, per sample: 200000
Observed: 437.23
